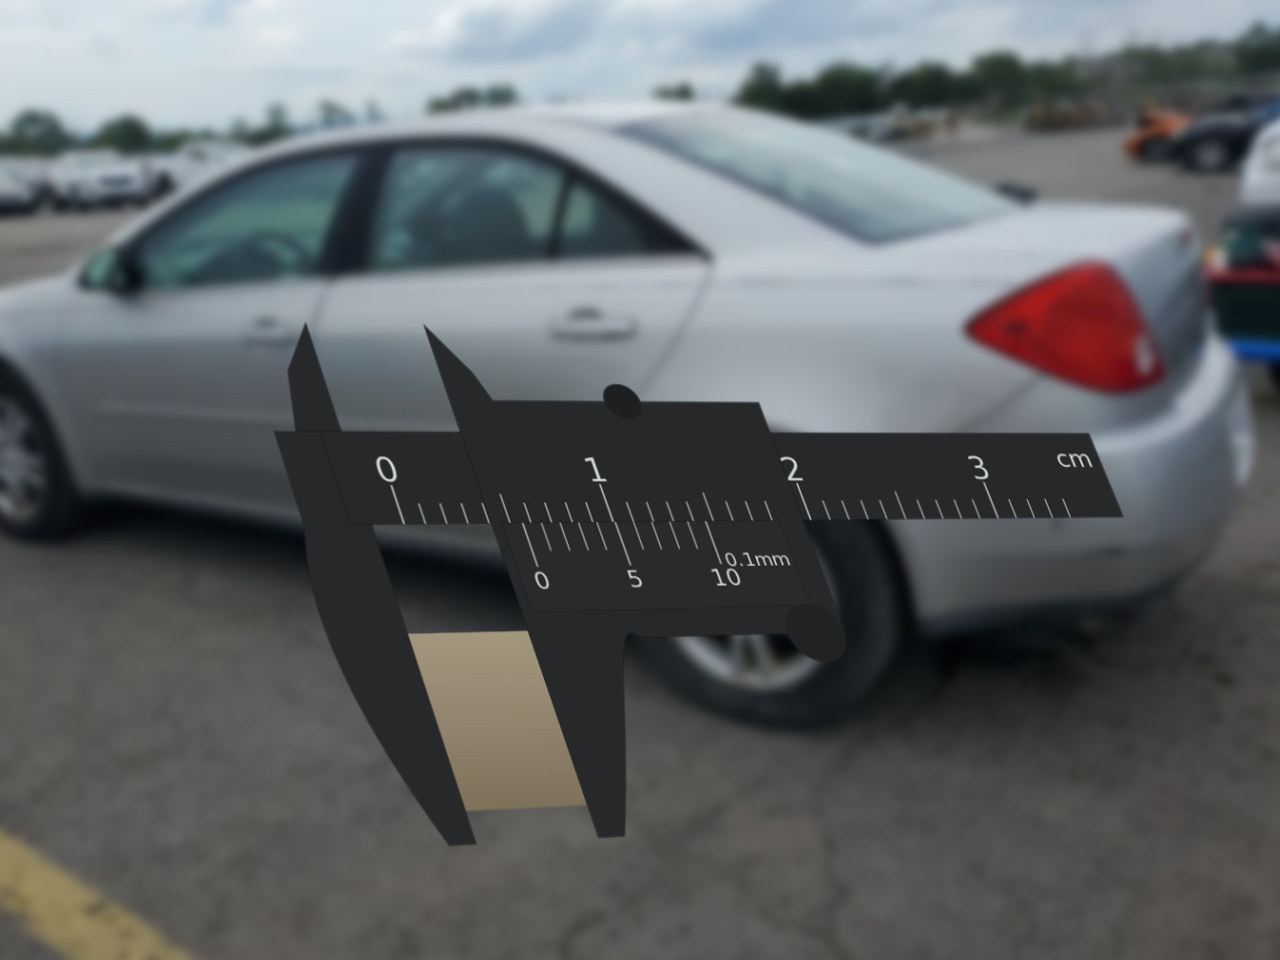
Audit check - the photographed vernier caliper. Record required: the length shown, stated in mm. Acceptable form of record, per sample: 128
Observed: 5.6
